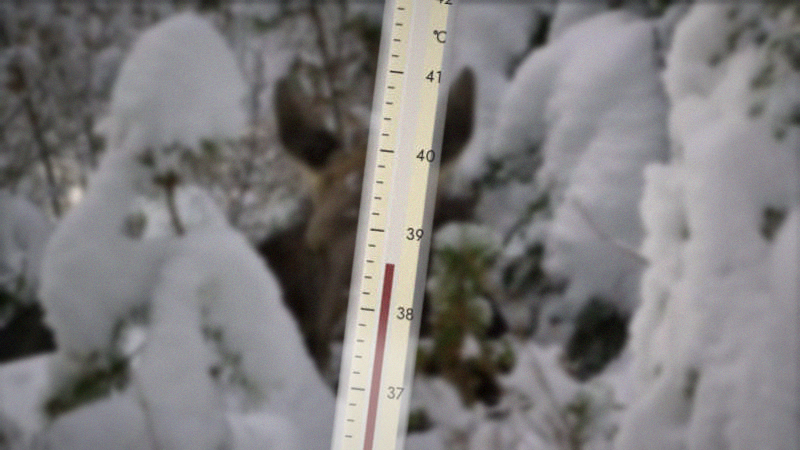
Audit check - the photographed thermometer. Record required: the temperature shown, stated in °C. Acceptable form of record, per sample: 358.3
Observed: 38.6
